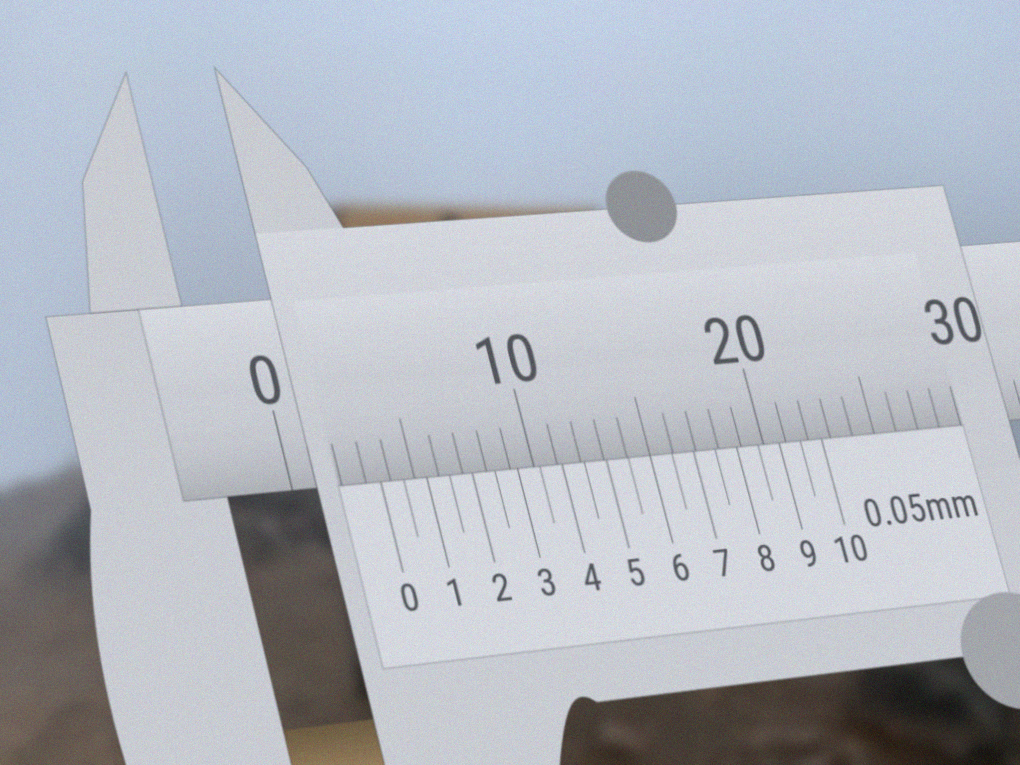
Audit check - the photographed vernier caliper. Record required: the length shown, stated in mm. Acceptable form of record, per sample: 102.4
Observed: 3.6
